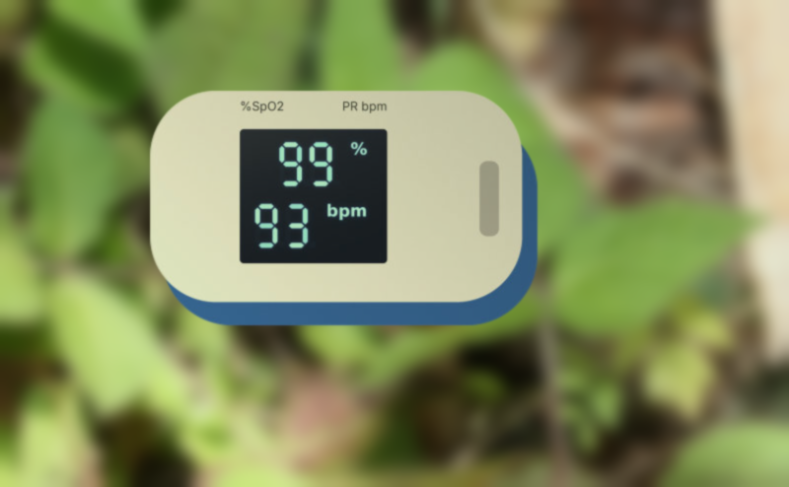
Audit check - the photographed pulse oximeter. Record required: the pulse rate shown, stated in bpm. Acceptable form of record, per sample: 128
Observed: 93
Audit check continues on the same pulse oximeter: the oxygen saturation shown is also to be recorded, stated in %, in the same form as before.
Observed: 99
